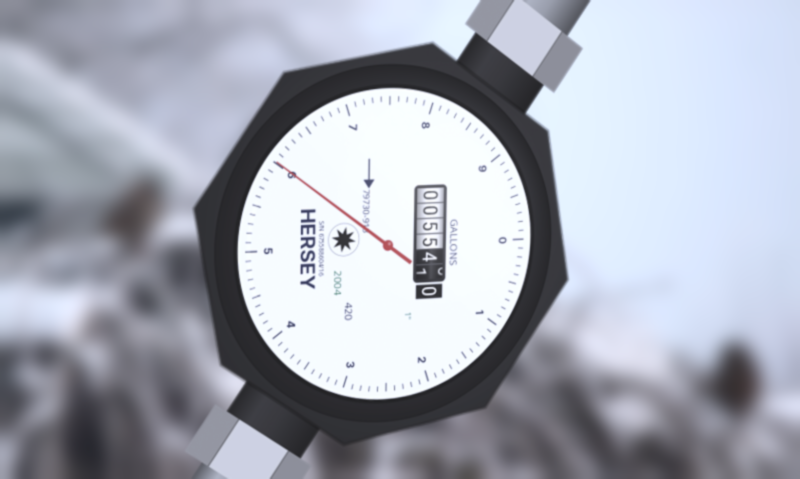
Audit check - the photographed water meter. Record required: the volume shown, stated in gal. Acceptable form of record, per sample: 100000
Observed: 55406.0
